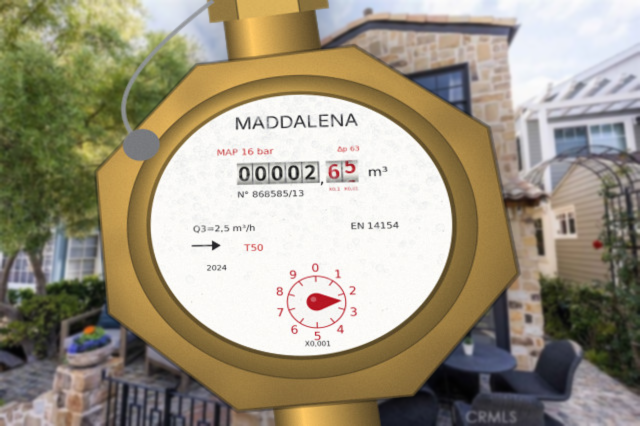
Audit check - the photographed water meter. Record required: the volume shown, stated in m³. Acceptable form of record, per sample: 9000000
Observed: 2.652
